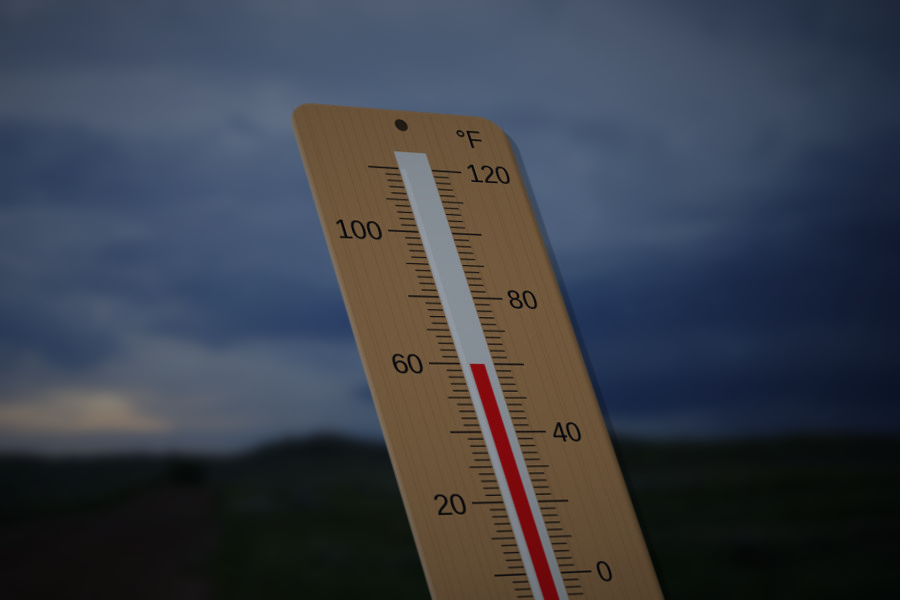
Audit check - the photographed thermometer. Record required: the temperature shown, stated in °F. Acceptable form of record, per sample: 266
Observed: 60
